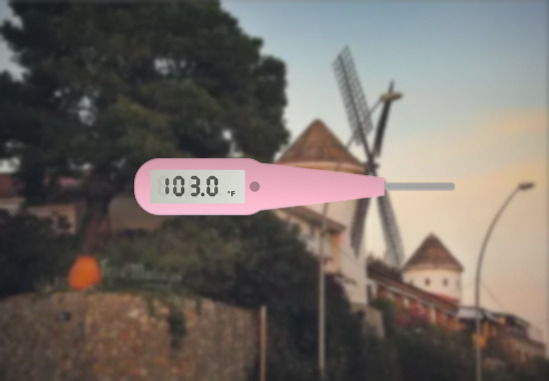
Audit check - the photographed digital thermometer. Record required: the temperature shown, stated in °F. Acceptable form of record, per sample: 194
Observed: 103.0
